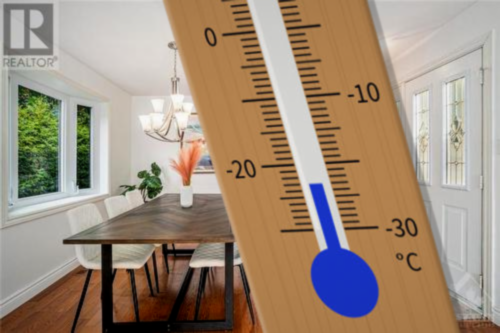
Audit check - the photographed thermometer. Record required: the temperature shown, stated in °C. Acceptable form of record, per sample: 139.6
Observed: -23
